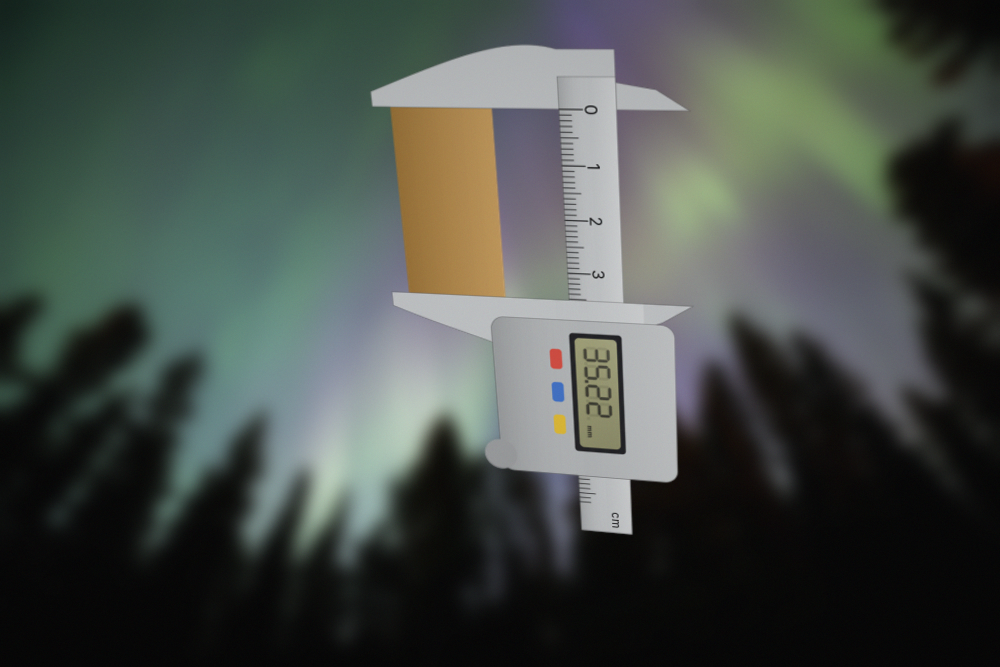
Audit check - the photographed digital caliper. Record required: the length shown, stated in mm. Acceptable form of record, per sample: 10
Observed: 35.22
